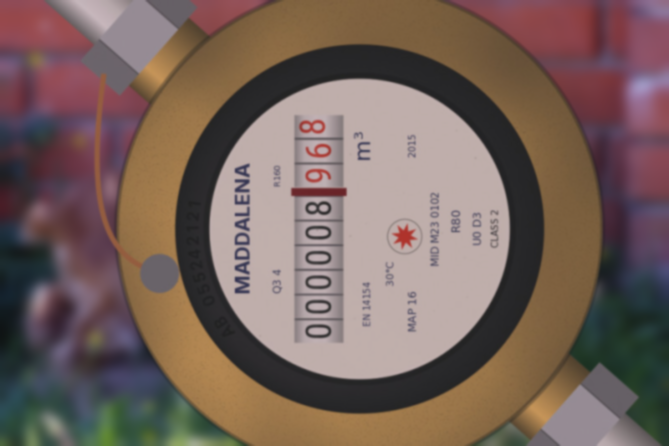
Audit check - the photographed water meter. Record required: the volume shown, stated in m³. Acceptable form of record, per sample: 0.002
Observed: 8.968
